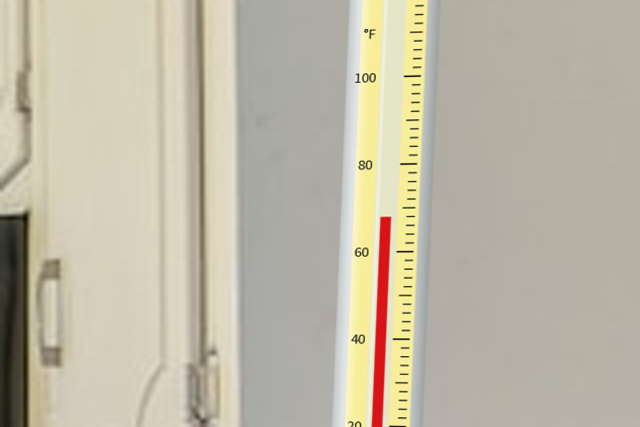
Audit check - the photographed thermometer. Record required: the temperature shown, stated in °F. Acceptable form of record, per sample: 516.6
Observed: 68
